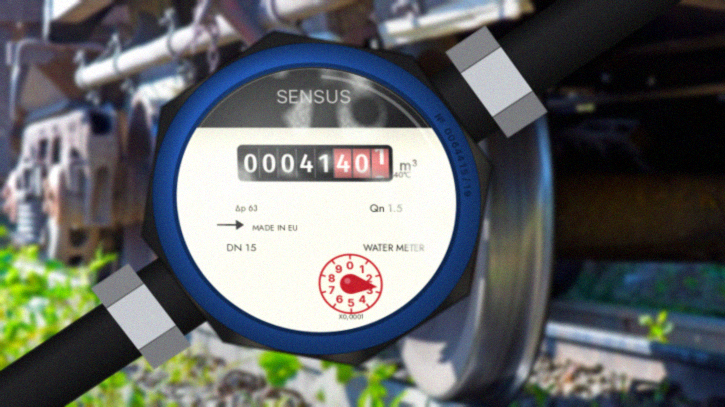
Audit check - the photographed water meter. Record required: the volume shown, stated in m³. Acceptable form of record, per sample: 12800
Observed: 41.4012
